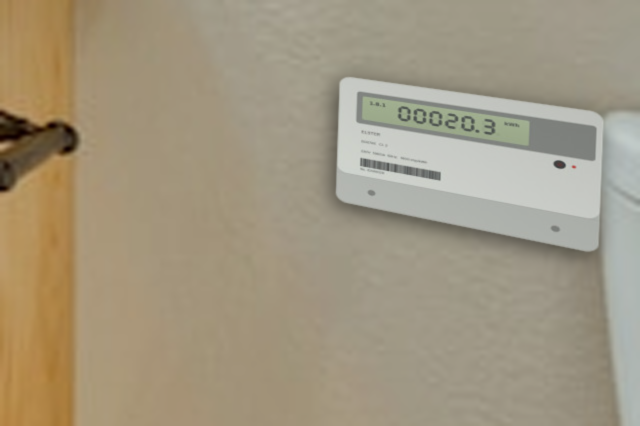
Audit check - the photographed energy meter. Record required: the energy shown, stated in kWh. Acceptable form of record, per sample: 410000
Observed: 20.3
